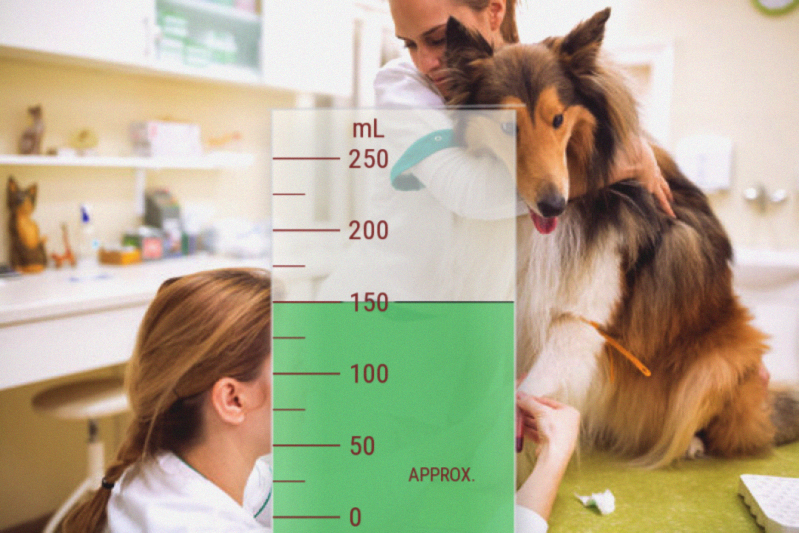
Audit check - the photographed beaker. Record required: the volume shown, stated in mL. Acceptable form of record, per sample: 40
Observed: 150
